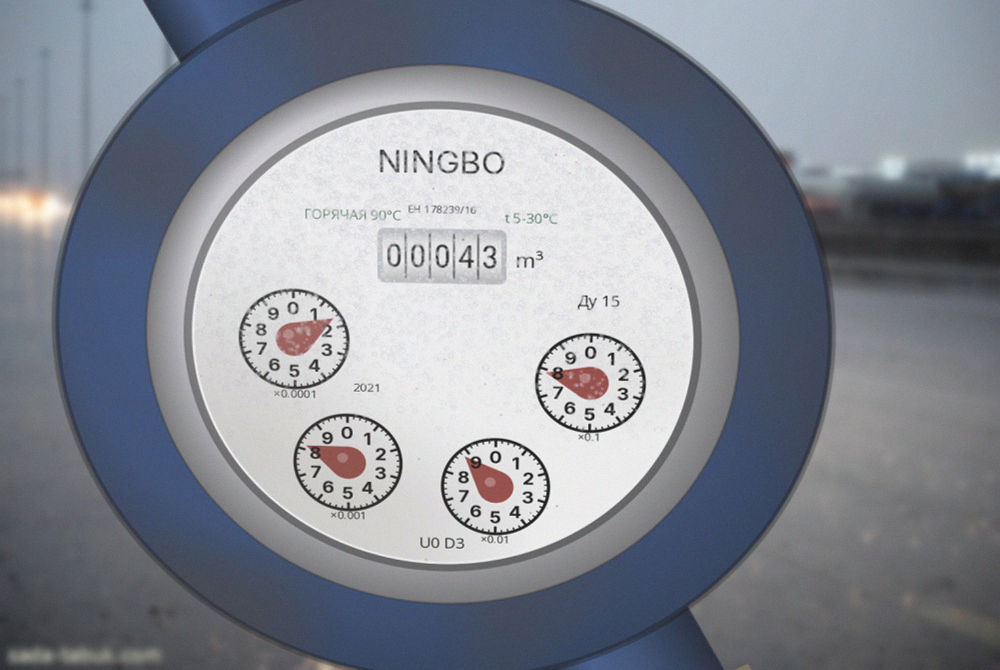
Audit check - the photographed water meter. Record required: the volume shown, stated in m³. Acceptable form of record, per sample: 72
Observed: 43.7881
